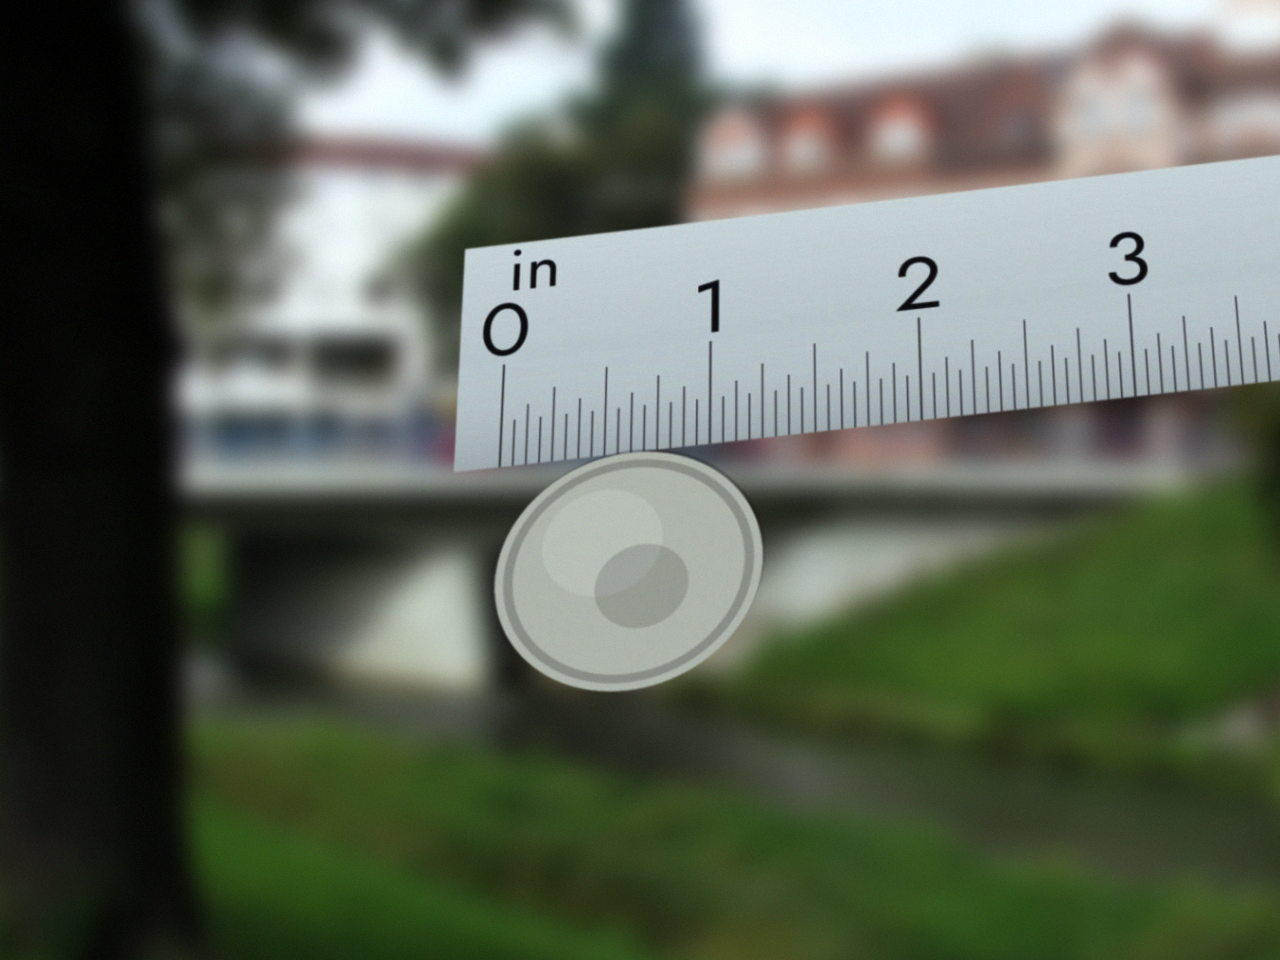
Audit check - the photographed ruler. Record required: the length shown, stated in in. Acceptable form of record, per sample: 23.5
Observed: 1.25
